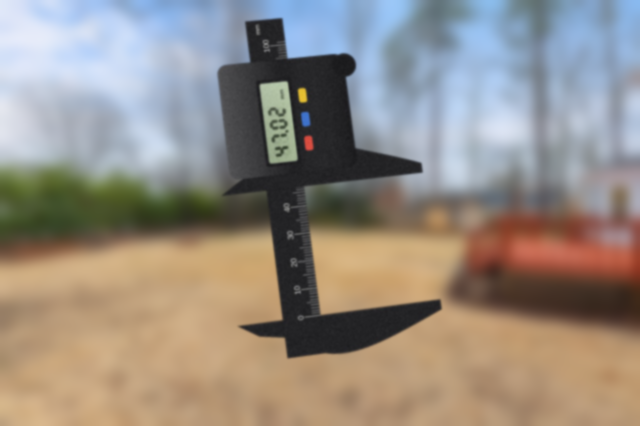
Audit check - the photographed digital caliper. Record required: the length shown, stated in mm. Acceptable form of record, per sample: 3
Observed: 47.02
